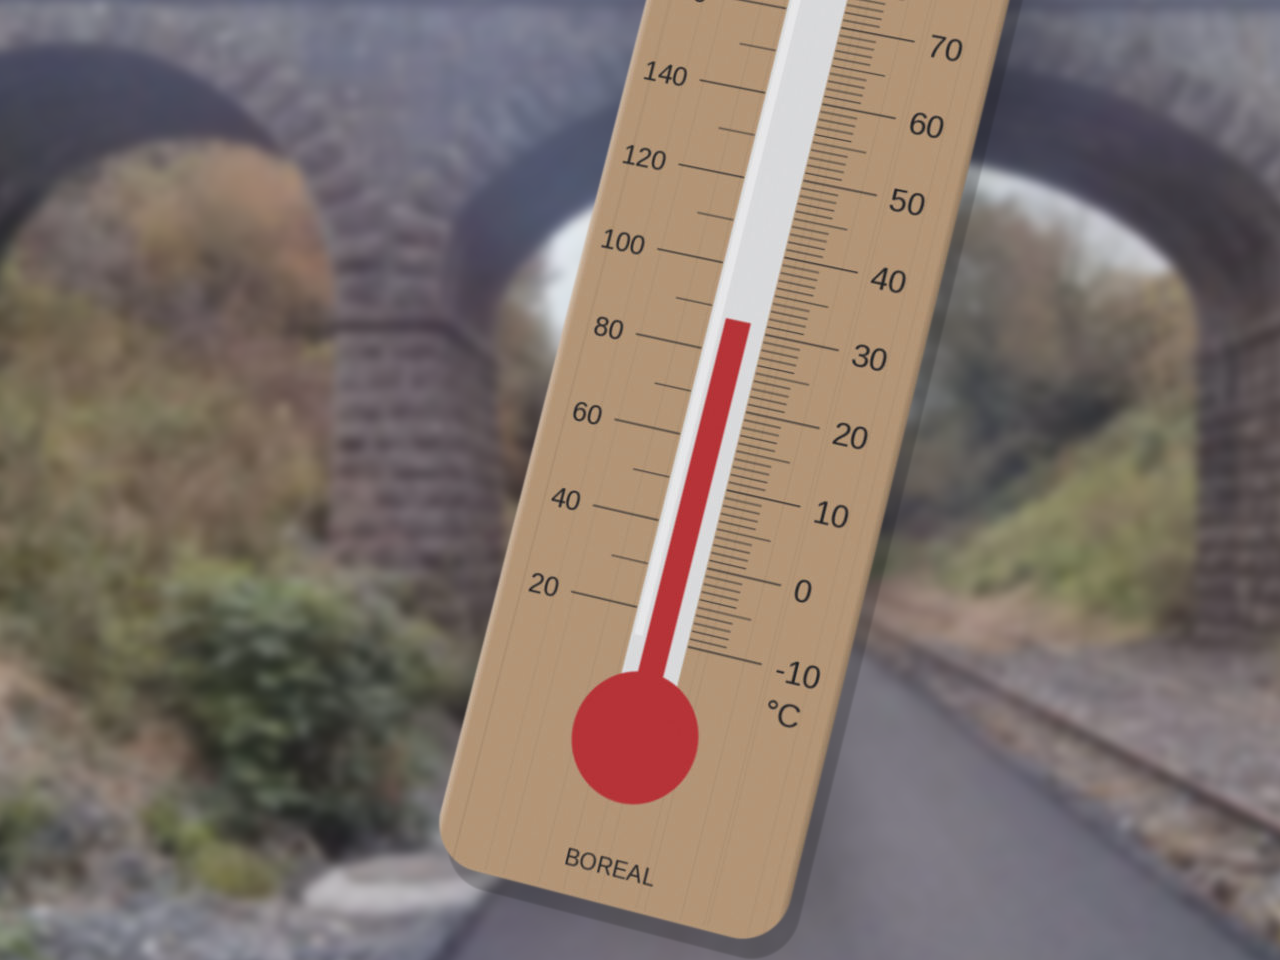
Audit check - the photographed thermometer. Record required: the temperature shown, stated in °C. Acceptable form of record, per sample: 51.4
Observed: 31
